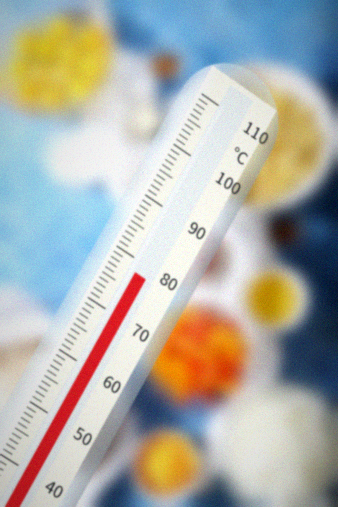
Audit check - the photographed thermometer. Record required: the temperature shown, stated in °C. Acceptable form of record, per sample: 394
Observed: 78
